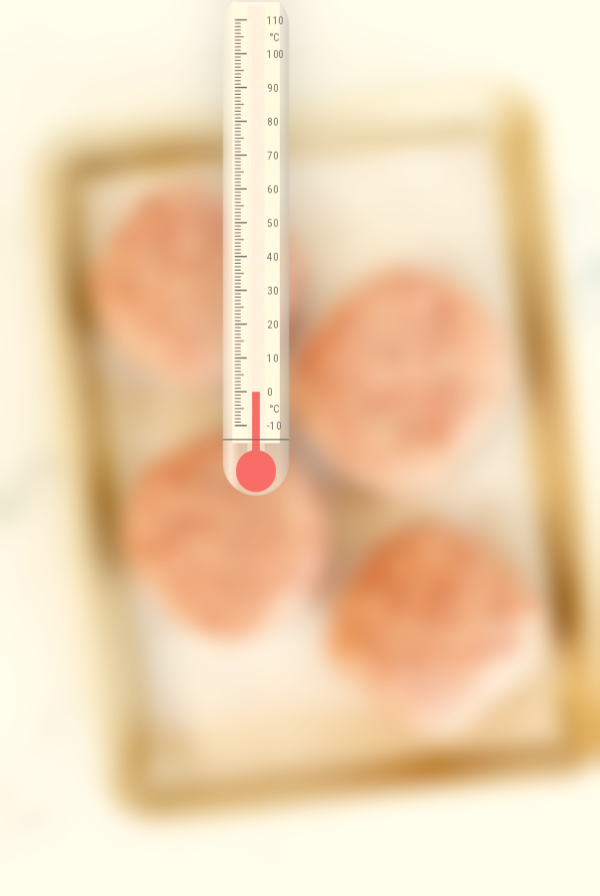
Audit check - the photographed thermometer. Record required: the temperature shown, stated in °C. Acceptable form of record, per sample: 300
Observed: 0
